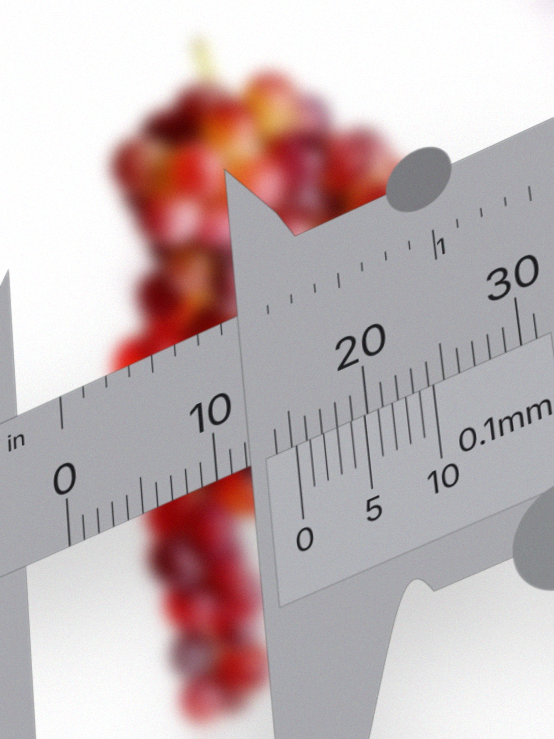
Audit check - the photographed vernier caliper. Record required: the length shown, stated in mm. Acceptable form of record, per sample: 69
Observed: 15.3
